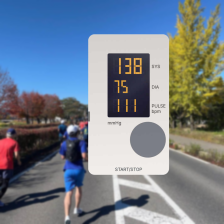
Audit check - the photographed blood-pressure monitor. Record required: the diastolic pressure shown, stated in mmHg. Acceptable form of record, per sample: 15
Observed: 75
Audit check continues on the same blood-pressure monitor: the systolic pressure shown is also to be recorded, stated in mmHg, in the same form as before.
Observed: 138
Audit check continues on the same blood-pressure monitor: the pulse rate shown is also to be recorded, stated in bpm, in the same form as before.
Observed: 111
